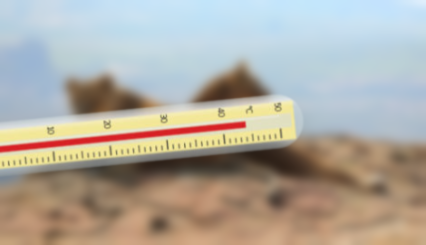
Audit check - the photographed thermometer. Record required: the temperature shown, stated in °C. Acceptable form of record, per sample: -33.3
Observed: 44
